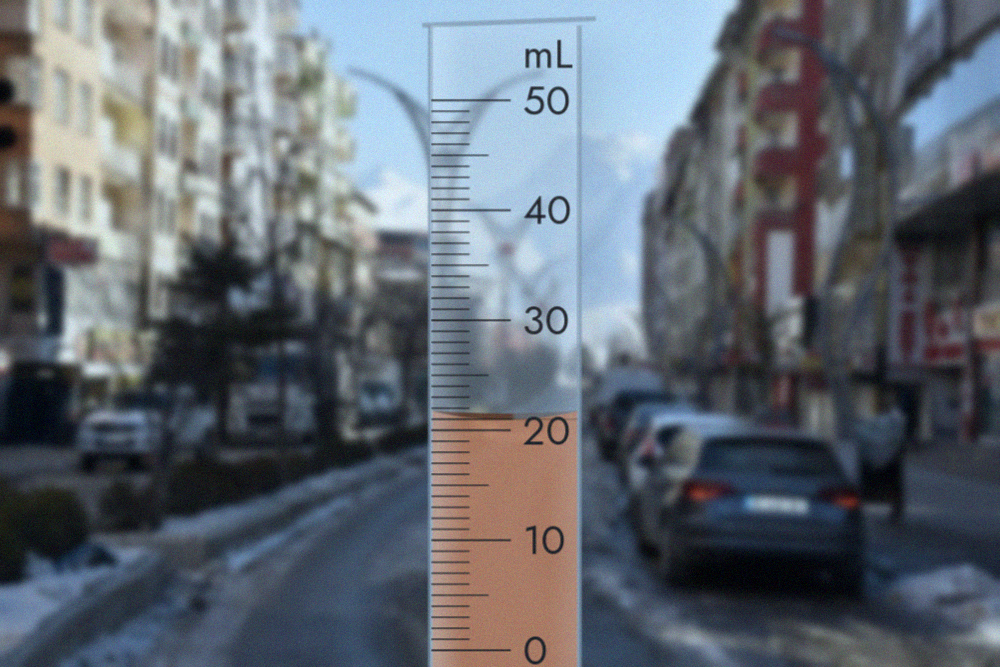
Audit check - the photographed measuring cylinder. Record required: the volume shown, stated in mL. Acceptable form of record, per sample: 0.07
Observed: 21
